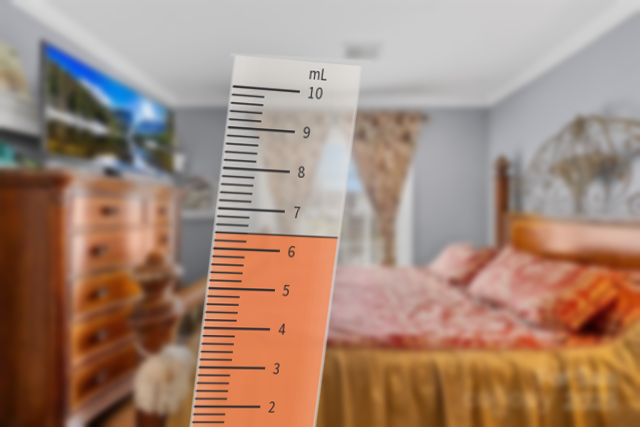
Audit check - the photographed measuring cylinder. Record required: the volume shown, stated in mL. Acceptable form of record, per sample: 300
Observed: 6.4
